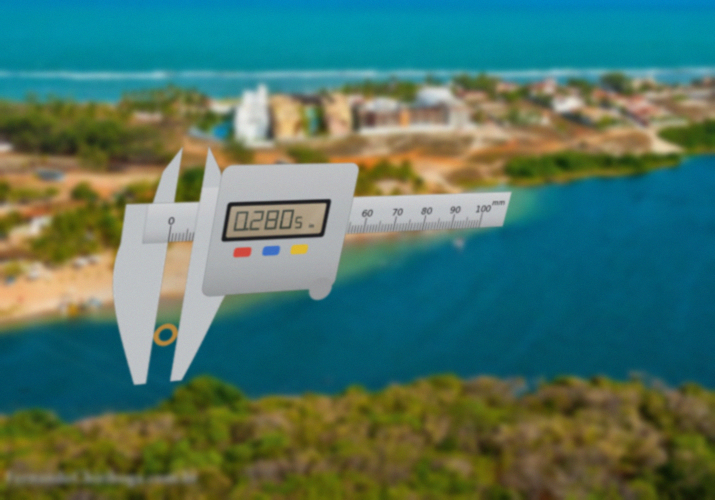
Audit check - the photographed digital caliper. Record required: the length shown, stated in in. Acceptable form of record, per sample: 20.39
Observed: 0.2805
